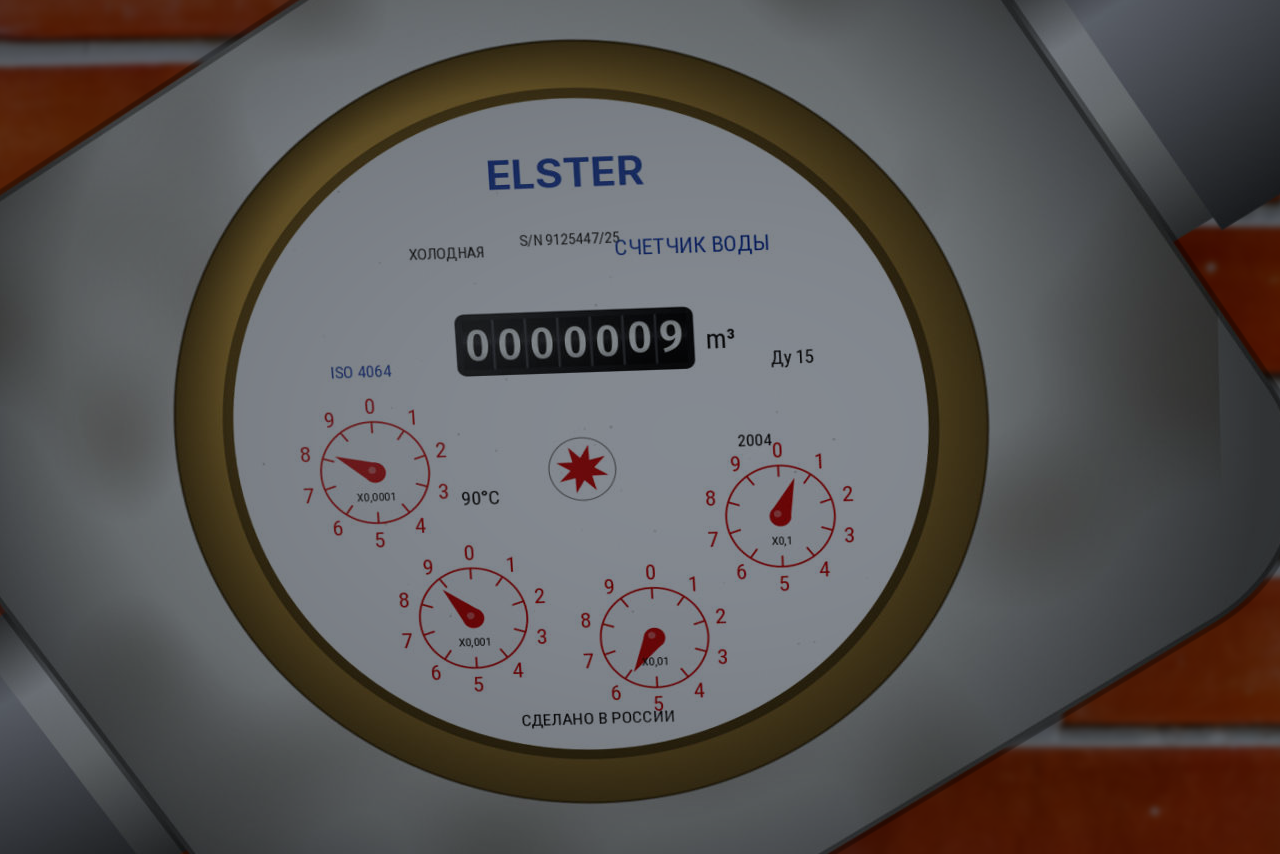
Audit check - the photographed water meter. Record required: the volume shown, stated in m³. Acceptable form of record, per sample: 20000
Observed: 9.0588
